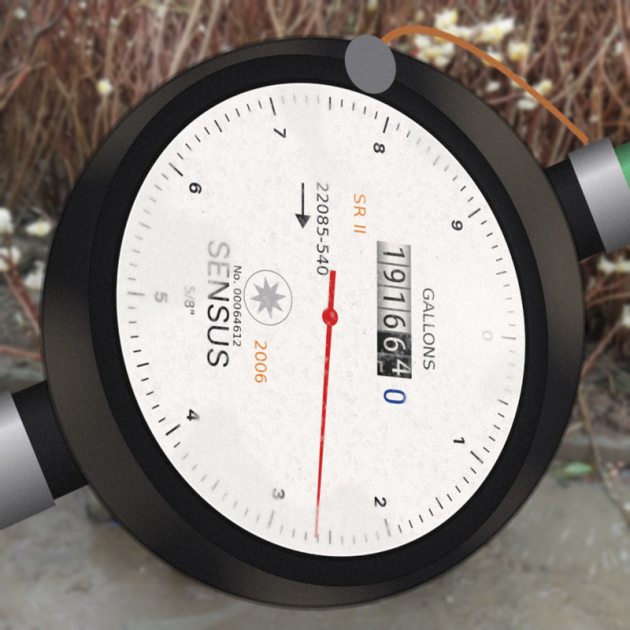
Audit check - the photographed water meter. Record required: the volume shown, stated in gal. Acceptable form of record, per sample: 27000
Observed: 1916642.6
